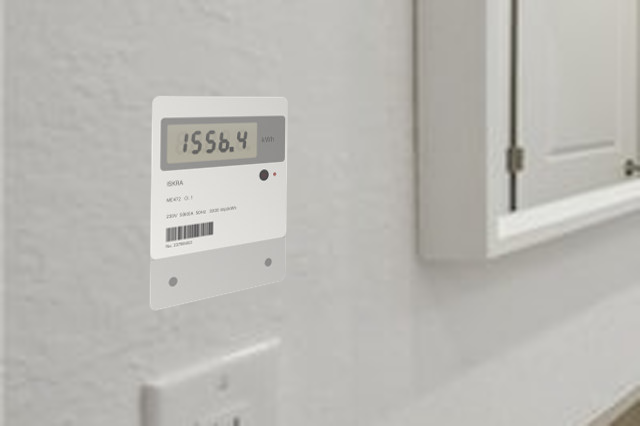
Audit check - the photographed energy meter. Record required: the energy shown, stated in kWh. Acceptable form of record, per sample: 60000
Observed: 1556.4
